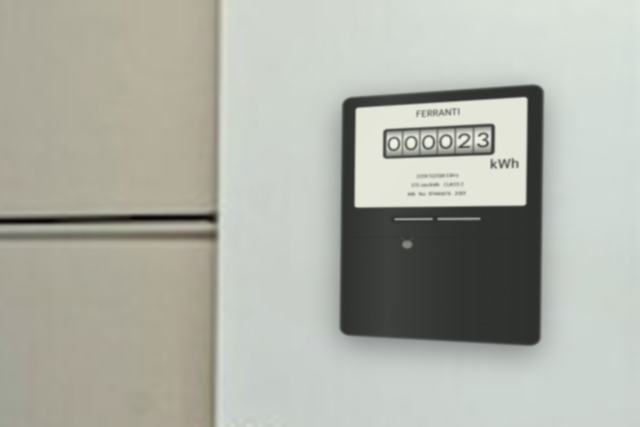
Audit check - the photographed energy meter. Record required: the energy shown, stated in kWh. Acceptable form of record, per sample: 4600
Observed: 23
